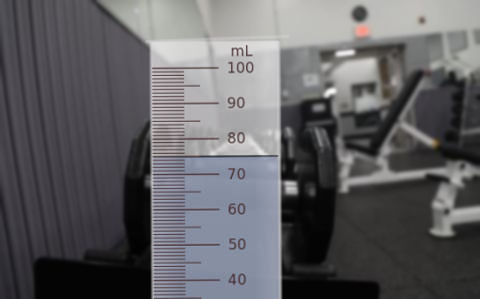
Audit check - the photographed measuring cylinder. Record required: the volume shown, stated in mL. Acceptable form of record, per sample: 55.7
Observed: 75
